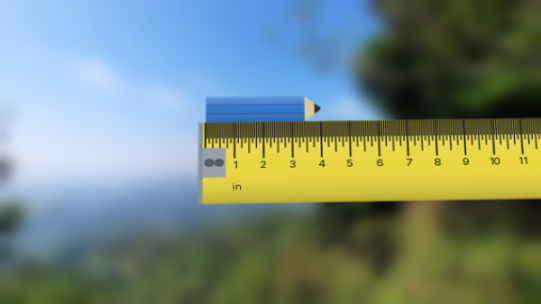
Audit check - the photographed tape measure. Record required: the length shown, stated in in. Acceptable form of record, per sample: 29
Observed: 4
